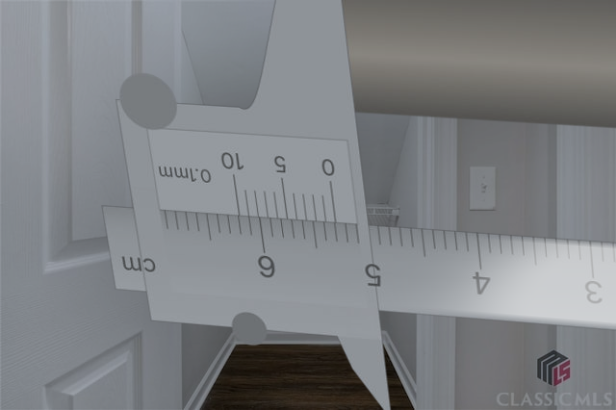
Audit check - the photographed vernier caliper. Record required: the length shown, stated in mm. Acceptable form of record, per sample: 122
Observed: 52.9
